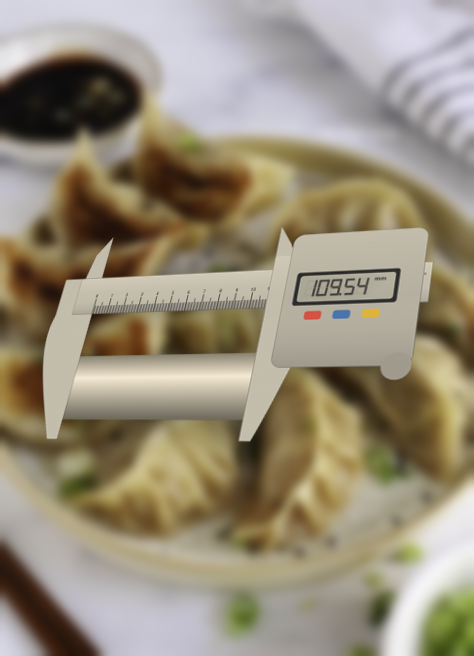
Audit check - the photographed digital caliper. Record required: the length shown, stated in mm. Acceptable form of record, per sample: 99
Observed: 109.54
